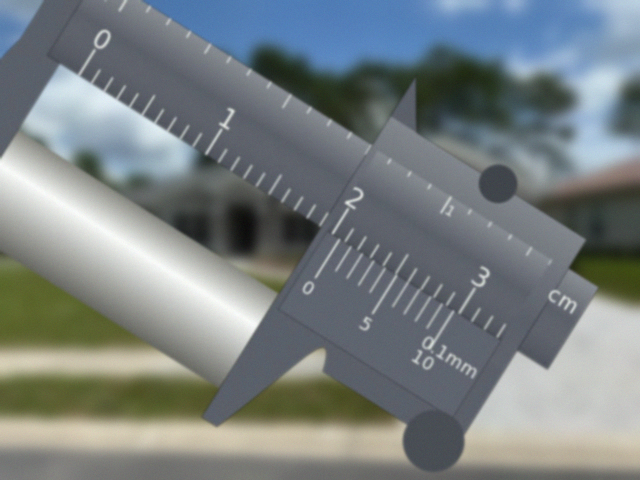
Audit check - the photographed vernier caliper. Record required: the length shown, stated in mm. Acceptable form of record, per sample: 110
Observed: 20.6
